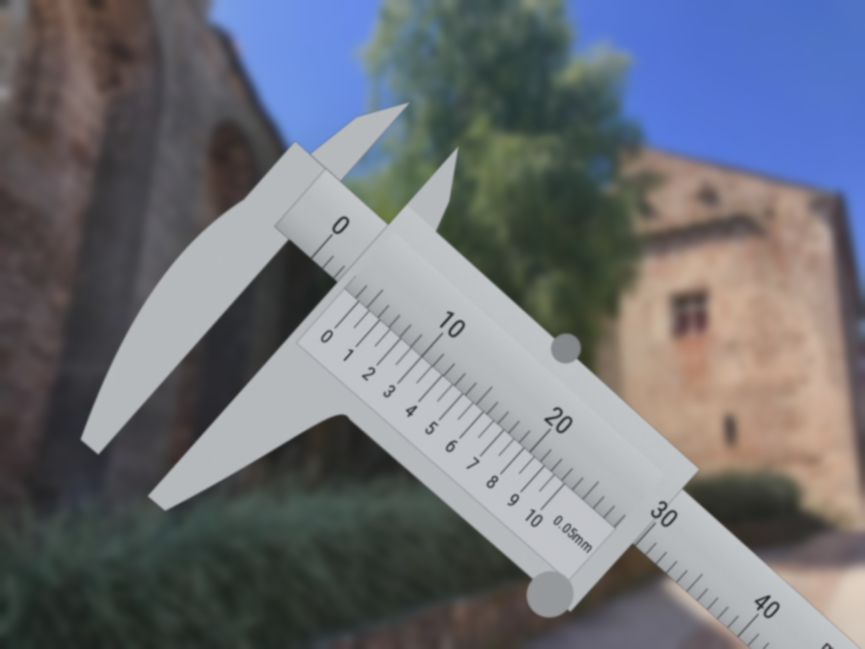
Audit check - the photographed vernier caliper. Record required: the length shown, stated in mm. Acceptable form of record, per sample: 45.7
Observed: 4.3
